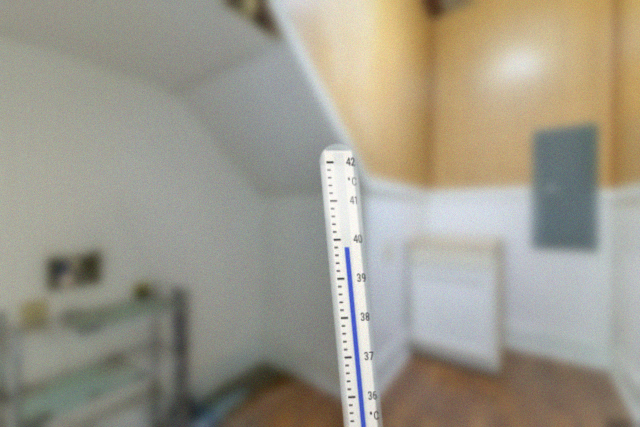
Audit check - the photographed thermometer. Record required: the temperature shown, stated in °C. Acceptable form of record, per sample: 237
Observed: 39.8
